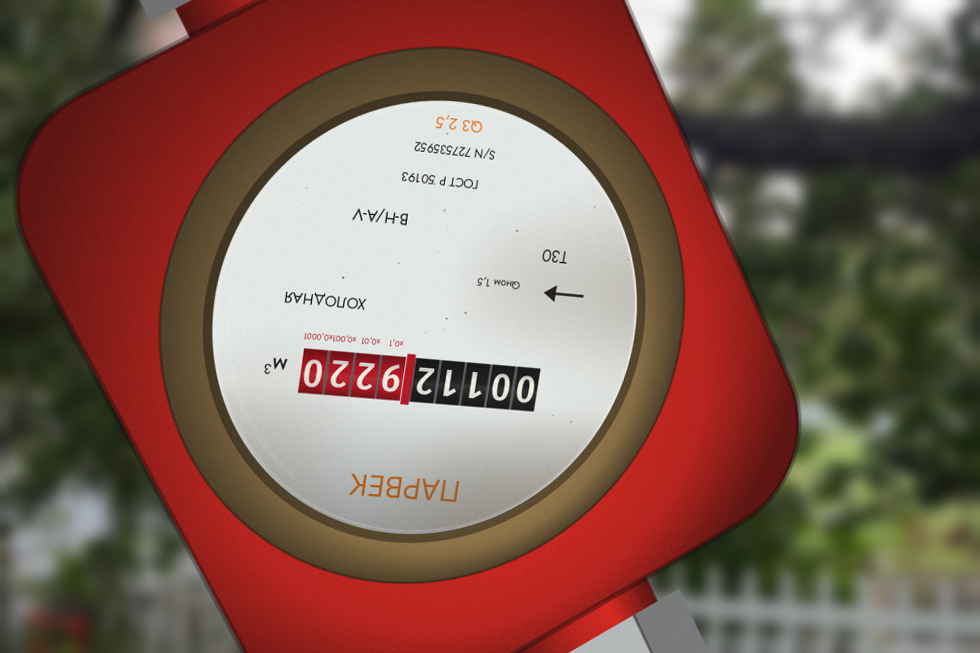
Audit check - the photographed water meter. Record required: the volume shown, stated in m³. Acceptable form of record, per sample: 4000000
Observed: 112.9220
